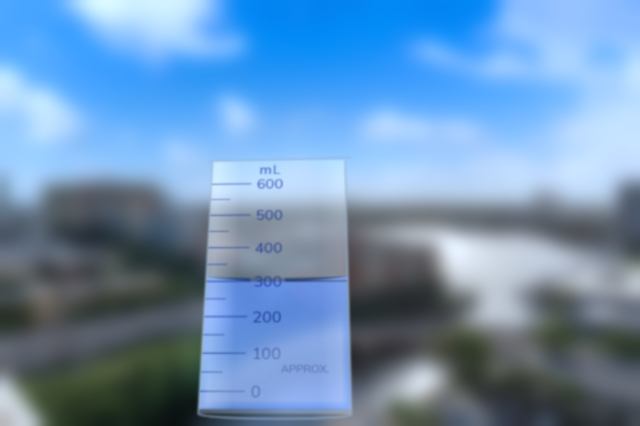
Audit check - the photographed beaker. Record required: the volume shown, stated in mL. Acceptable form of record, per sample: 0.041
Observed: 300
